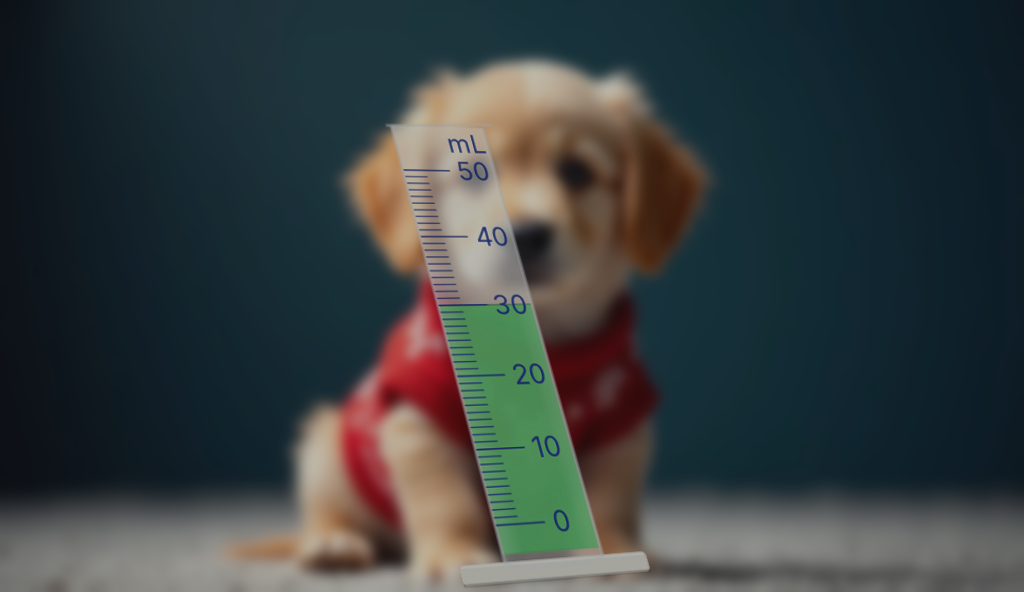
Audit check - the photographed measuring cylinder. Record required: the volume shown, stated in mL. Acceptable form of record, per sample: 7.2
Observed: 30
